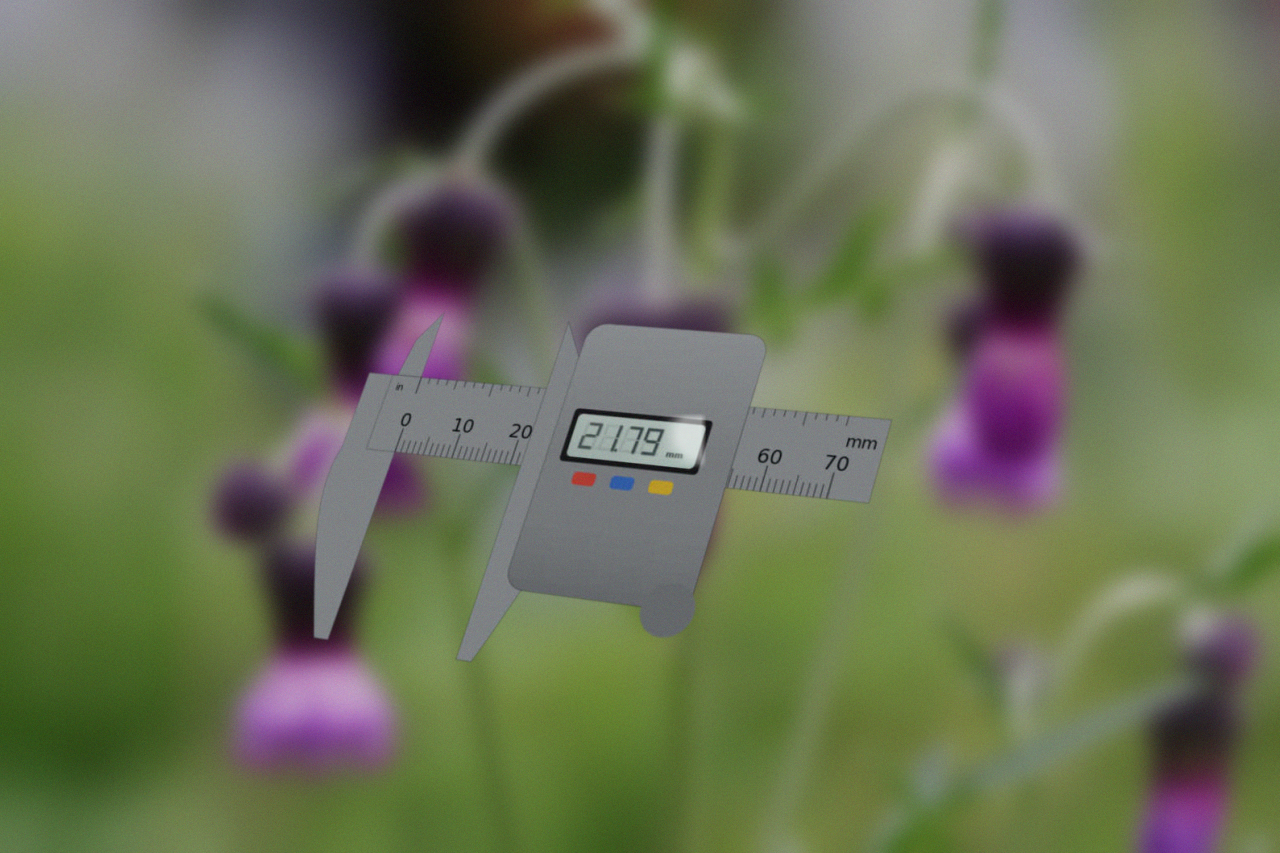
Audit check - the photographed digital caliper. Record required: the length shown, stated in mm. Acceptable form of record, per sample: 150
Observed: 21.79
